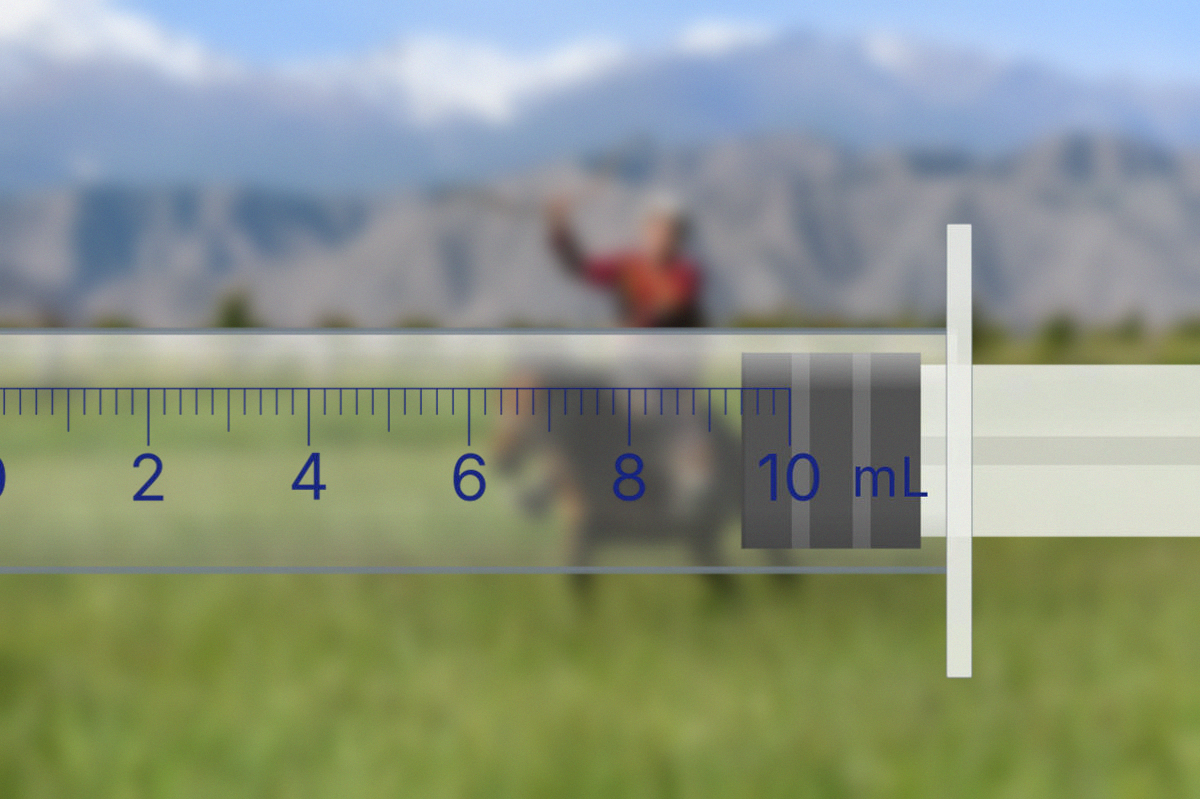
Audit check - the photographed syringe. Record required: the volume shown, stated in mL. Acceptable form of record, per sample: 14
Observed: 9.4
